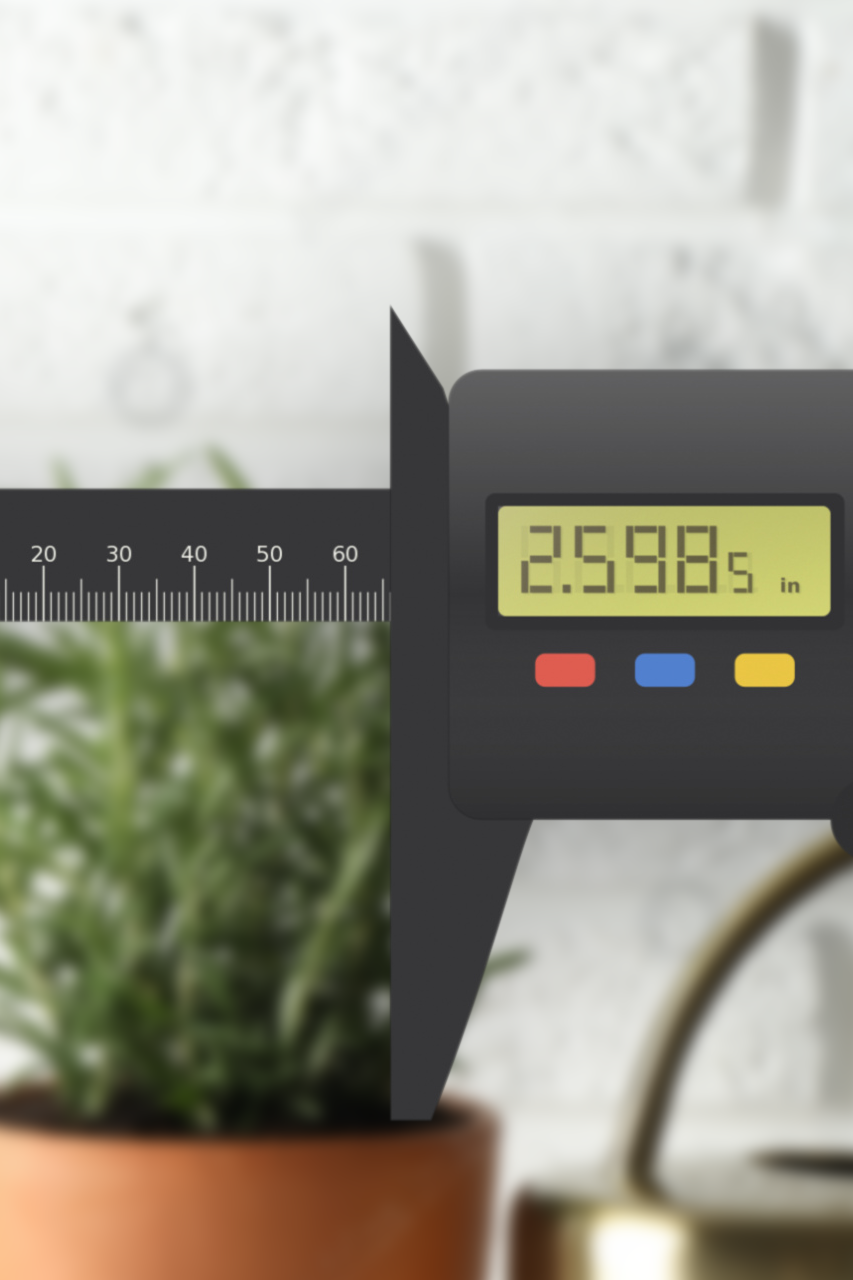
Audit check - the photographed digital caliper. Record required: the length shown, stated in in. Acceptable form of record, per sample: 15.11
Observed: 2.5985
